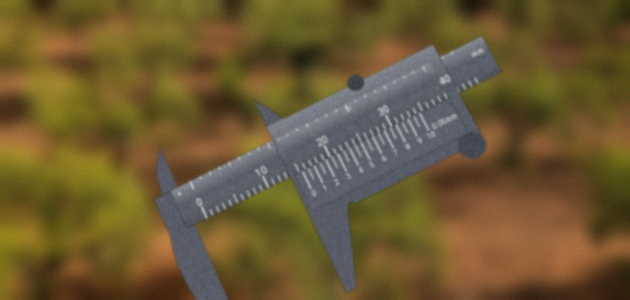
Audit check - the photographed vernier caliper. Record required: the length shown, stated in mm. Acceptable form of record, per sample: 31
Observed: 15.5
